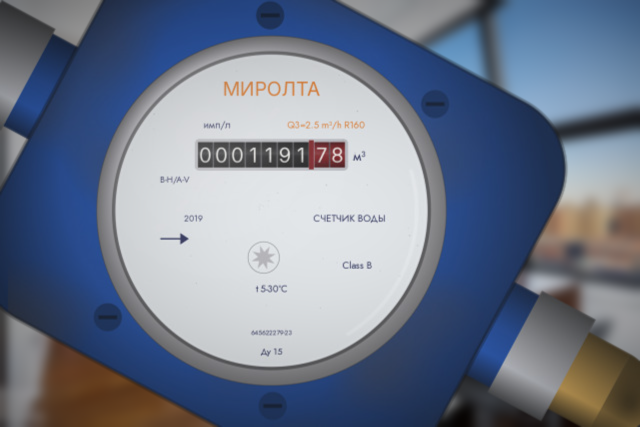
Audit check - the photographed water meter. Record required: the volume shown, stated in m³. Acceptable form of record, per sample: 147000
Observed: 1191.78
